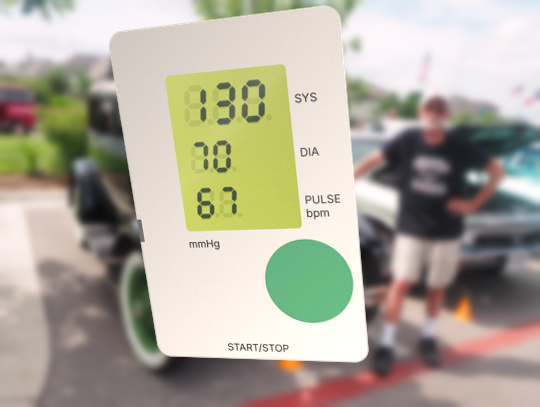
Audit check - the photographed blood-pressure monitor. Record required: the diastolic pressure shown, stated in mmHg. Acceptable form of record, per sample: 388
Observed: 70
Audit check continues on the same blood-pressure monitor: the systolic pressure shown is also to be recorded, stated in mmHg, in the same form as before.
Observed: 130
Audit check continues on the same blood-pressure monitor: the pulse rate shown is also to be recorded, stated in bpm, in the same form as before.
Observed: 67
